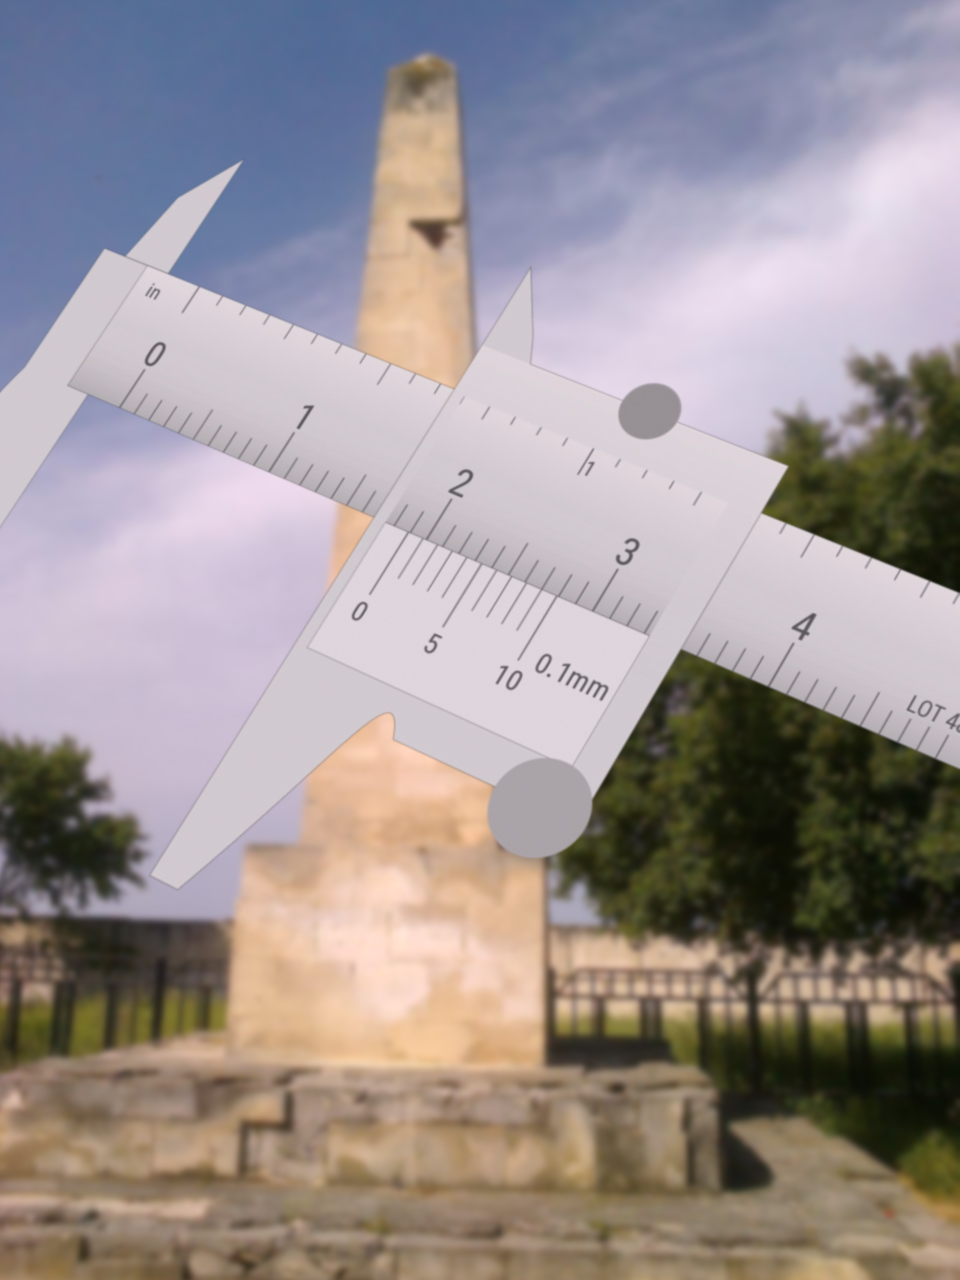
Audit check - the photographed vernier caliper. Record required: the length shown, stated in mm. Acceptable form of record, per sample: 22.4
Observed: 18.9
